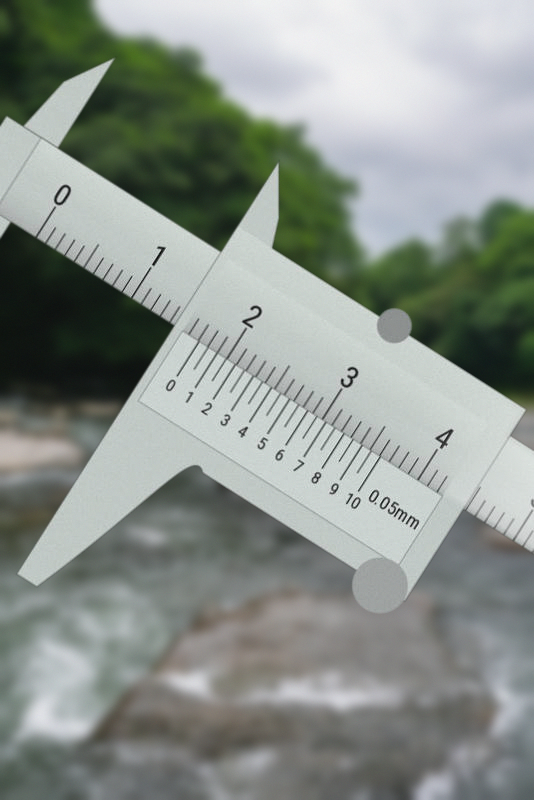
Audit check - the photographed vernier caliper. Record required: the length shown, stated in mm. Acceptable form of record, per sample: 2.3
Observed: 17.1
